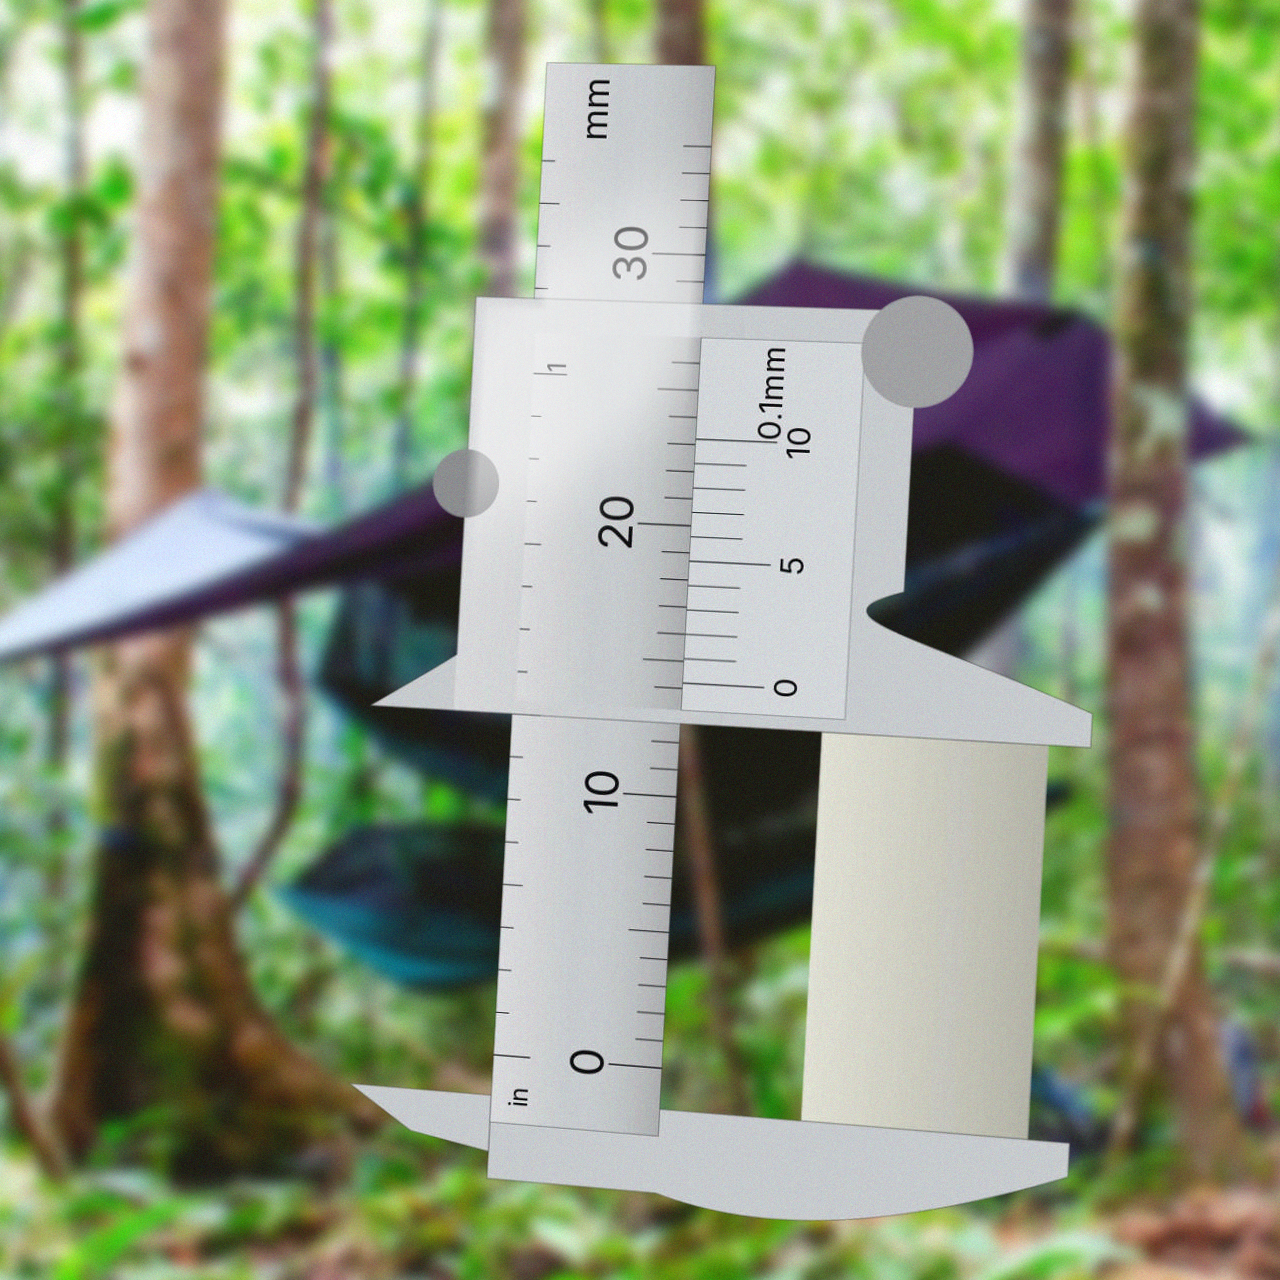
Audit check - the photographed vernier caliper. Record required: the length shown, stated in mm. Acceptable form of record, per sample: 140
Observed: 14.2
